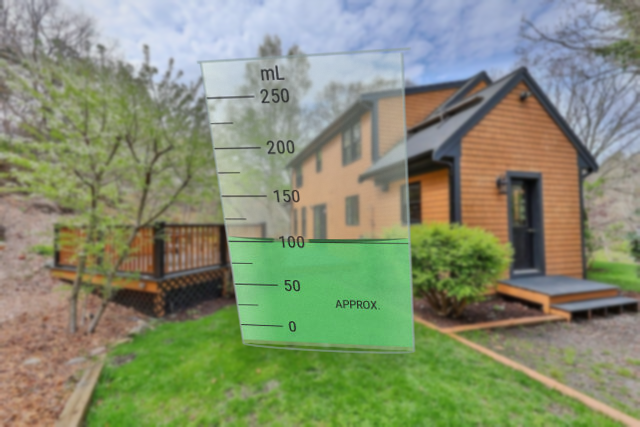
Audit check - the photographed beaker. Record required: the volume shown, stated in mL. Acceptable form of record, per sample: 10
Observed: 100
